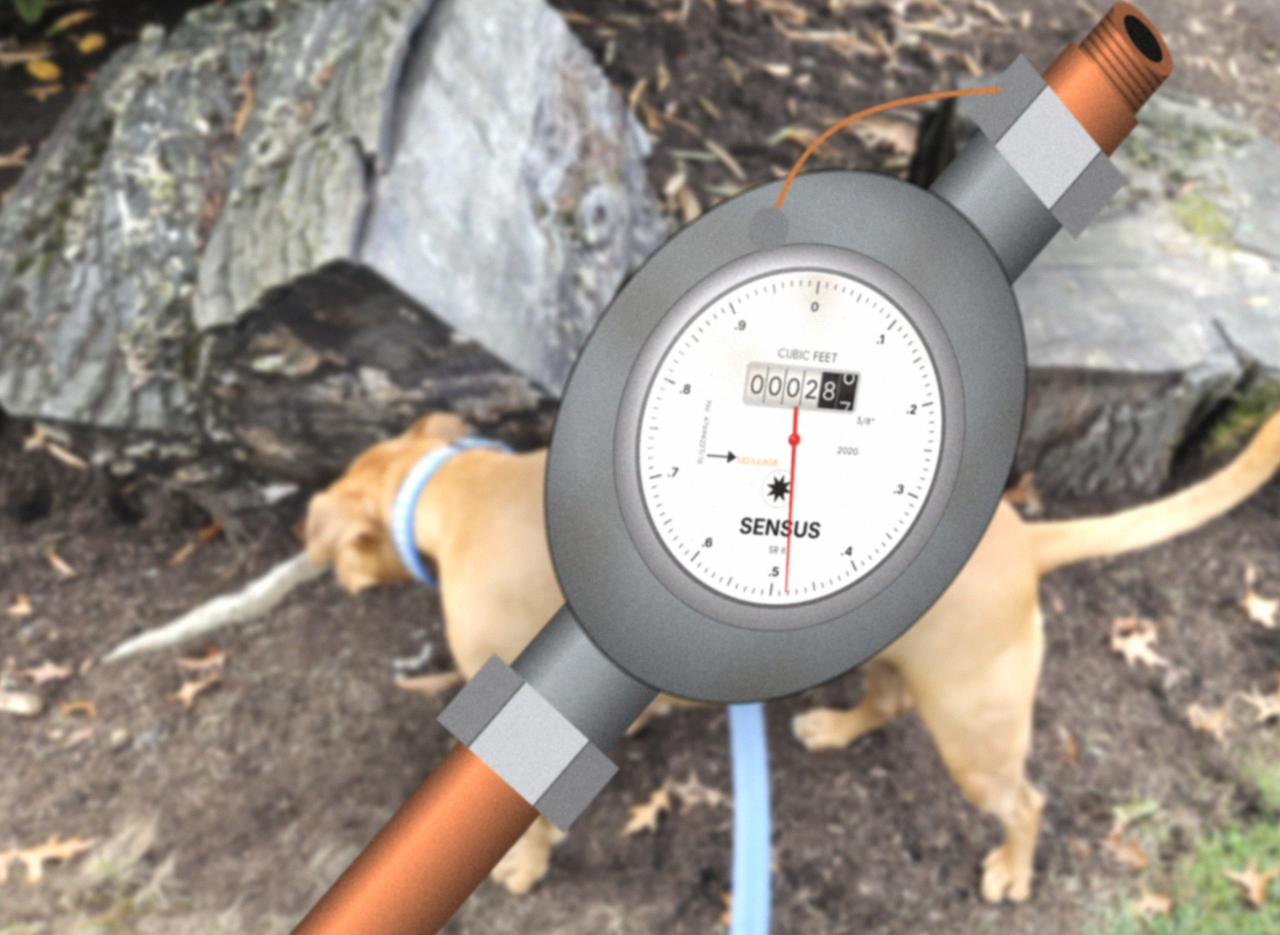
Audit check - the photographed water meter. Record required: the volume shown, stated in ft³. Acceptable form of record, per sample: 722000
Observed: 286.48
